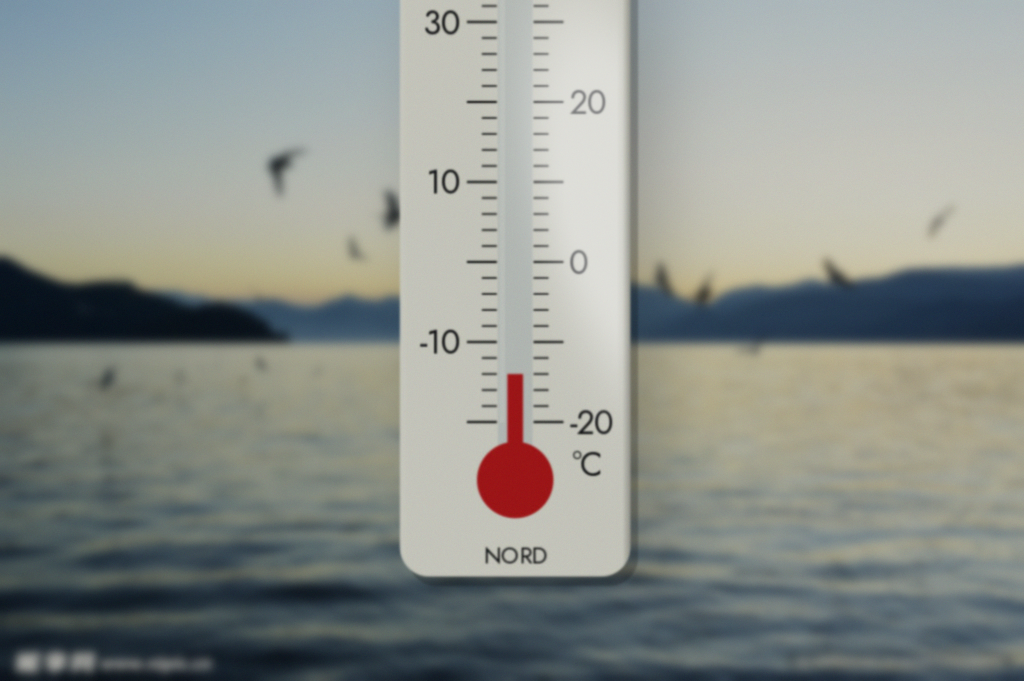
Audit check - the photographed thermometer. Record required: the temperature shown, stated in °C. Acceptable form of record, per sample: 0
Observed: -14
